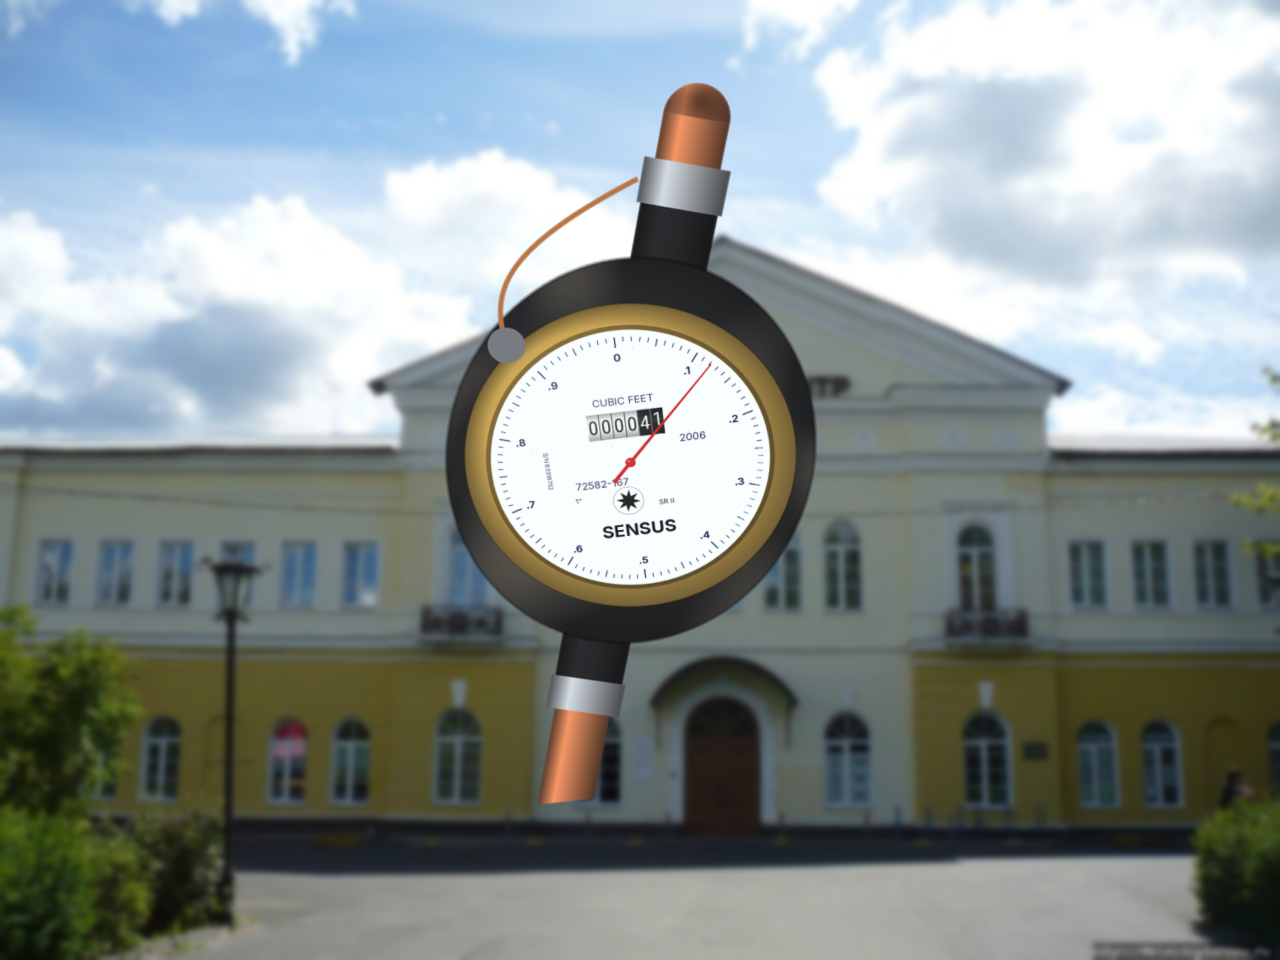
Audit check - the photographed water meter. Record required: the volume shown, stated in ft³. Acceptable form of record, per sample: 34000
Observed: 41.12
